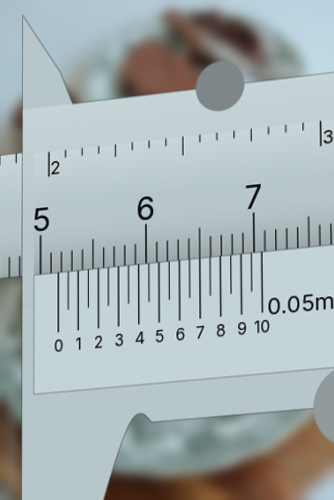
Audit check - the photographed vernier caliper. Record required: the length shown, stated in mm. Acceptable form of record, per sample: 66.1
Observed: 51.7
